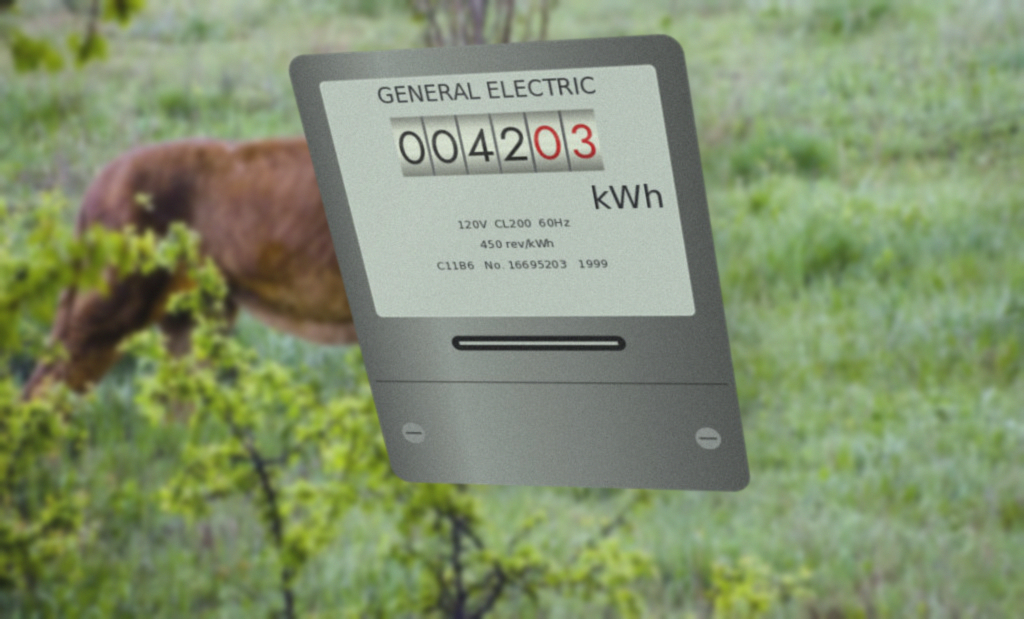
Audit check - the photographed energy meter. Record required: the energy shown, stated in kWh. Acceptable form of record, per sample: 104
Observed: 42.03
